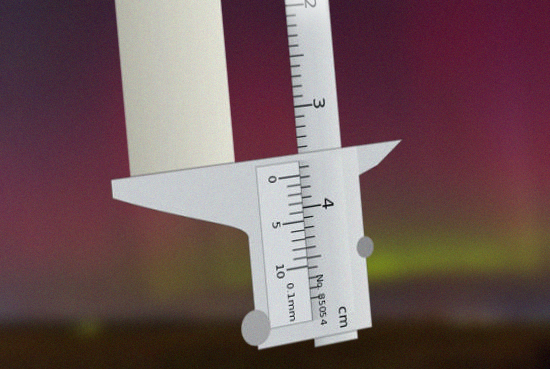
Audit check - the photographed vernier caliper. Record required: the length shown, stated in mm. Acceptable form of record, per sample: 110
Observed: 36.8
